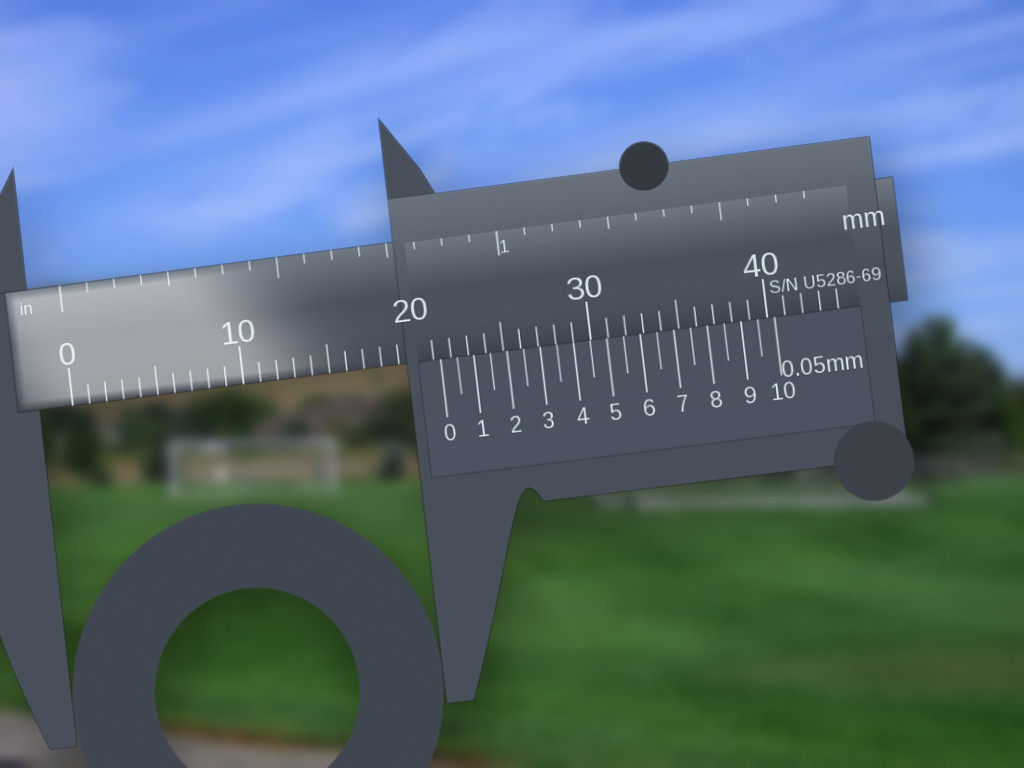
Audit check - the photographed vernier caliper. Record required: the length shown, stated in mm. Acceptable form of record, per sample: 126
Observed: 21.4
